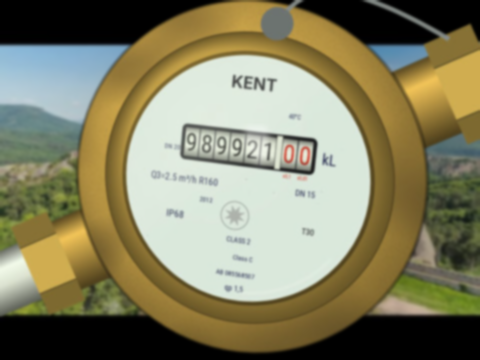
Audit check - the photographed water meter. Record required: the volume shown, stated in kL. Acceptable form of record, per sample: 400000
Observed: 989921.00
